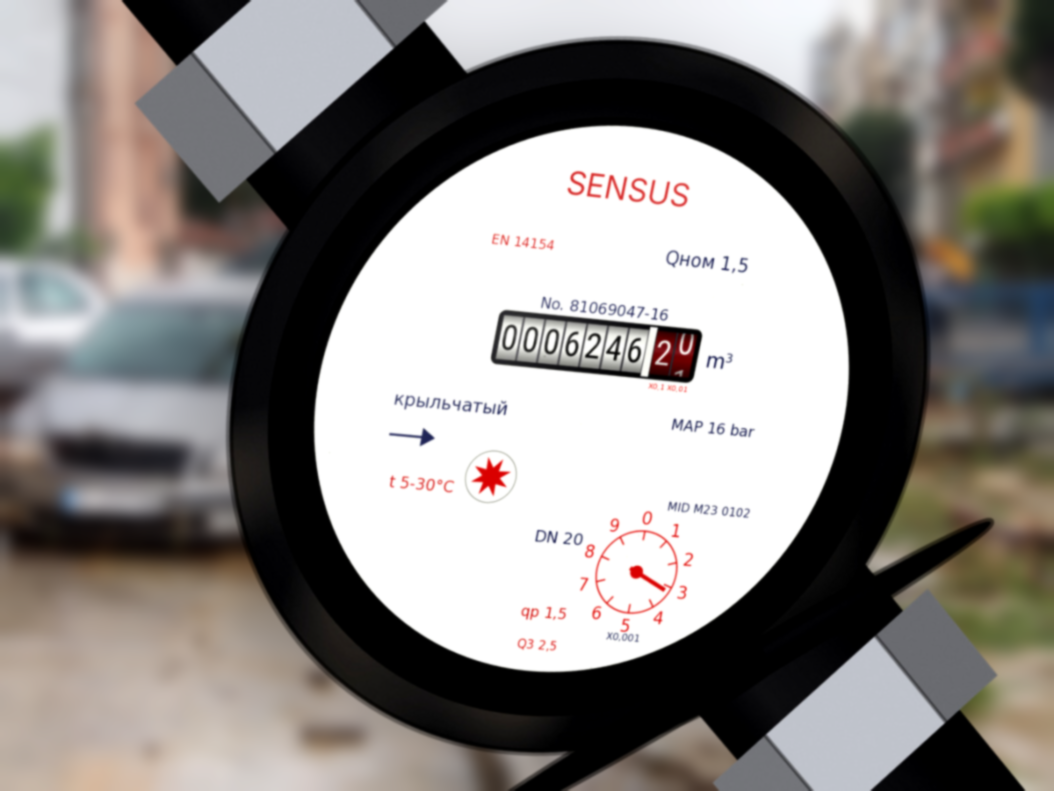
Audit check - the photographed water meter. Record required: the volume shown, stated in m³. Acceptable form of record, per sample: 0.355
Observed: 6246.203
